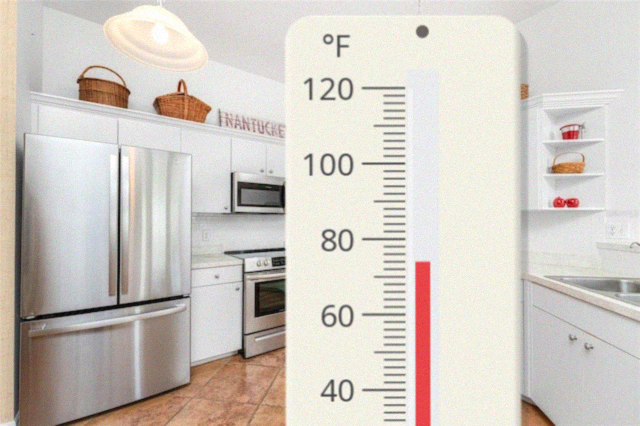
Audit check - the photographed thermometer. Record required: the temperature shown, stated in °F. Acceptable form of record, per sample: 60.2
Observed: 74
